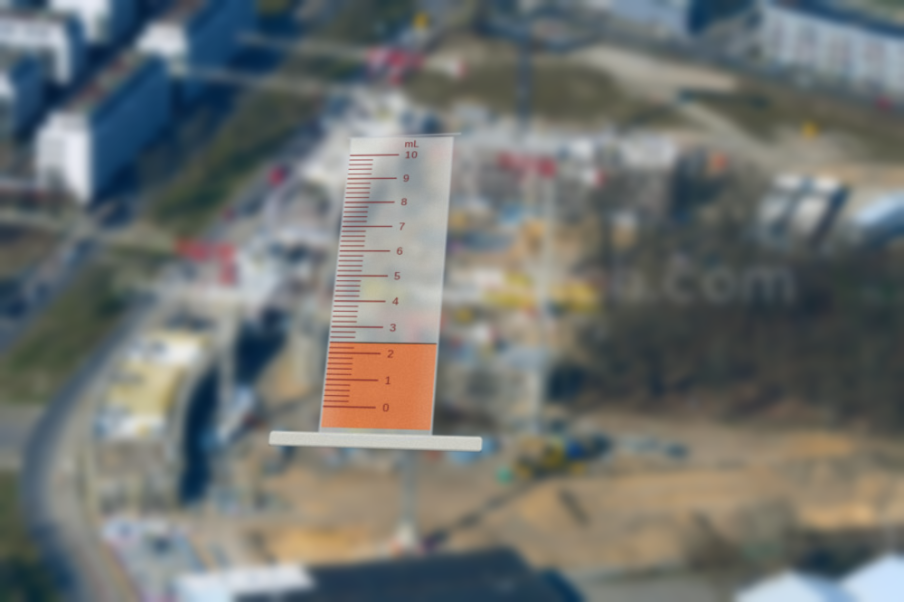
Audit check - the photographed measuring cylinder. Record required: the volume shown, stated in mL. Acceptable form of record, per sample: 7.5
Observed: 2.4
